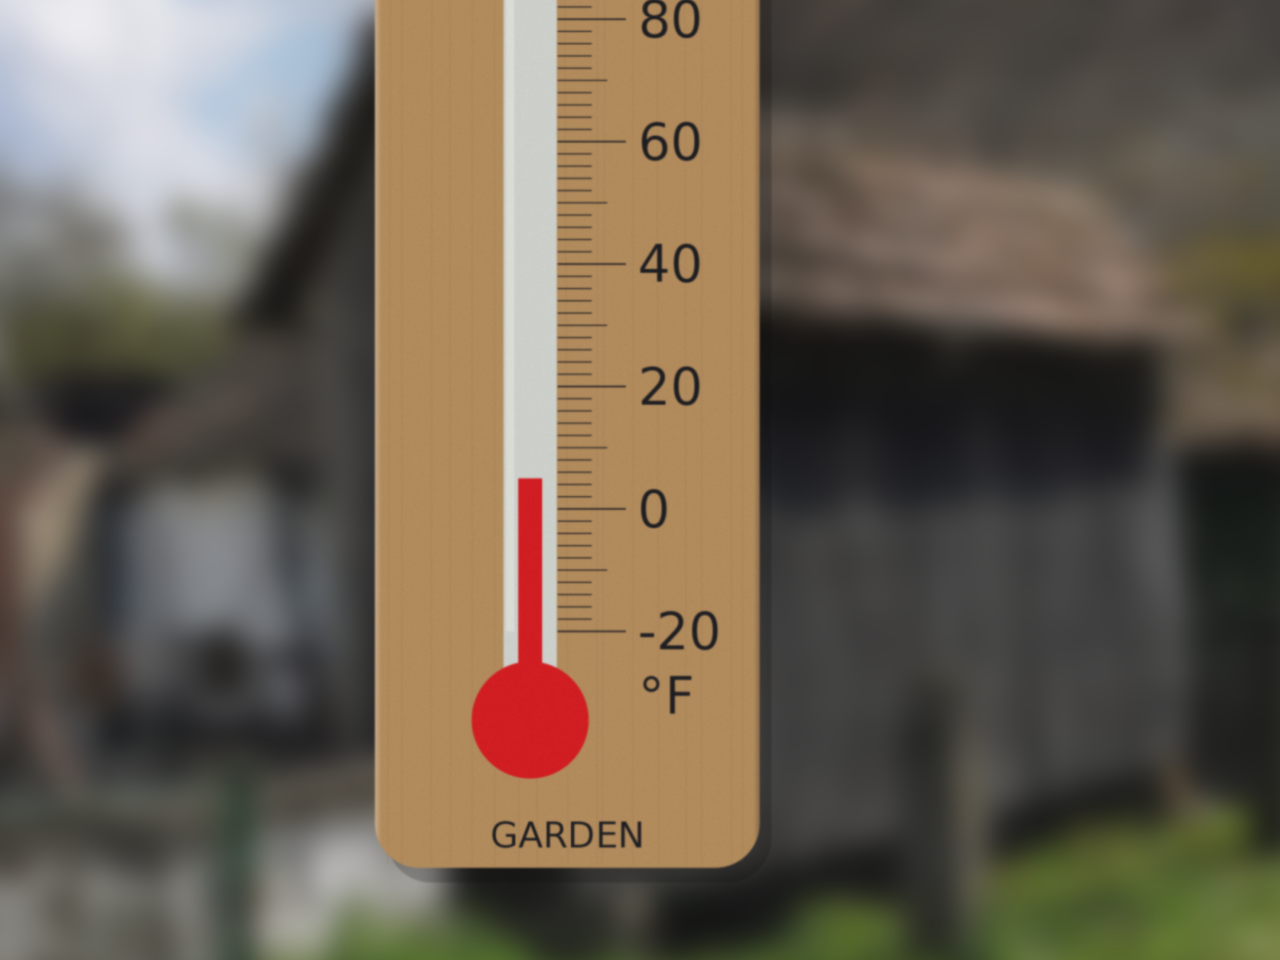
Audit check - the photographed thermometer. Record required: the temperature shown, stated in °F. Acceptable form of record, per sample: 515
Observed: 5
